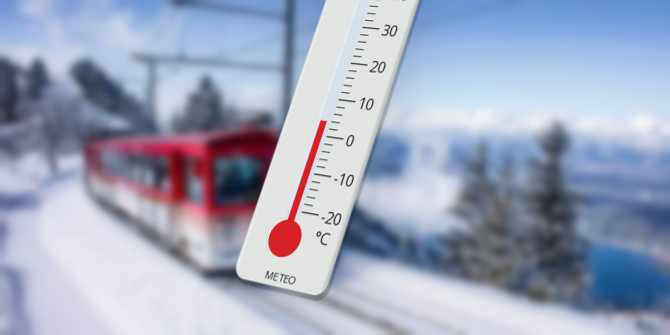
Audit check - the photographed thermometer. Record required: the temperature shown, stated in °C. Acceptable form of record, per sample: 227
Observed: 4
